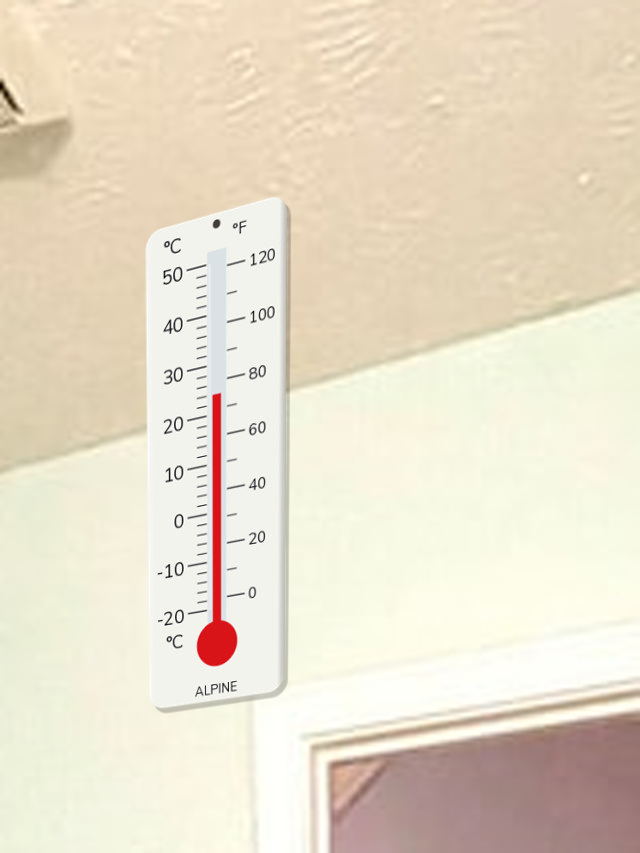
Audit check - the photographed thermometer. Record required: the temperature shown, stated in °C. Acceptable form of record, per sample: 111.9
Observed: 24
